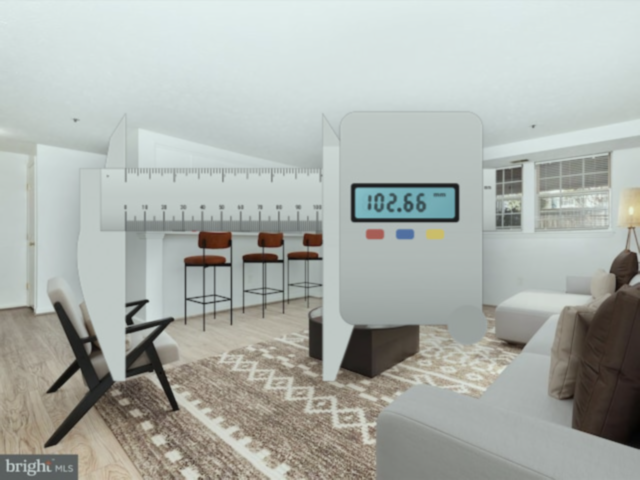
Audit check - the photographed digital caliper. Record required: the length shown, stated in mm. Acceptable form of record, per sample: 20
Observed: 102.66
